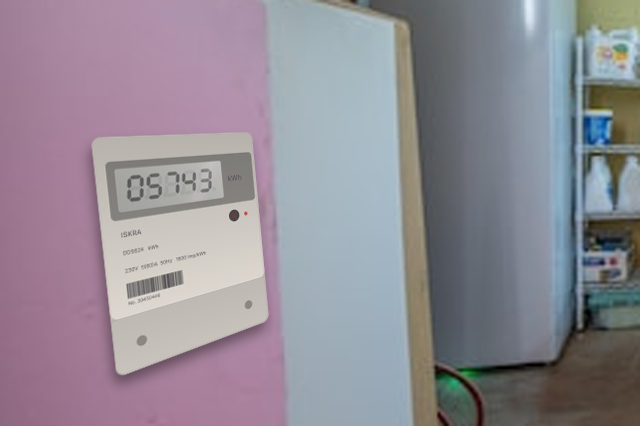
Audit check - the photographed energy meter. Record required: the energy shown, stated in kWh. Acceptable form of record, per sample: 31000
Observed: 5743
